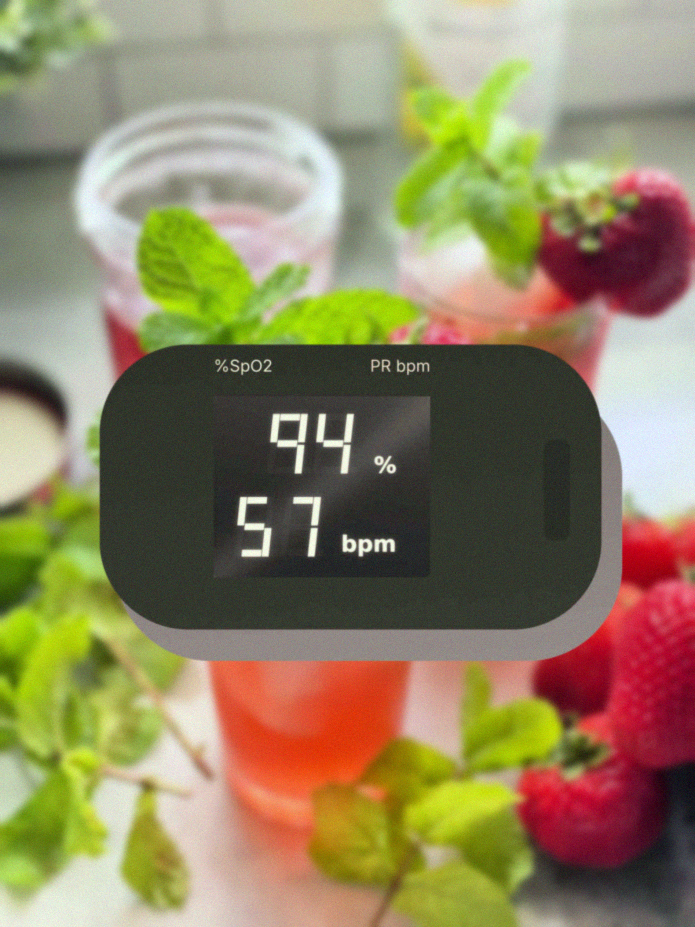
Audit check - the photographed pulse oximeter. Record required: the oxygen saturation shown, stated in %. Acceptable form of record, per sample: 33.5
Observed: 94
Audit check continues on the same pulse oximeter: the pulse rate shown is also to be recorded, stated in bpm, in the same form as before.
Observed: 57
